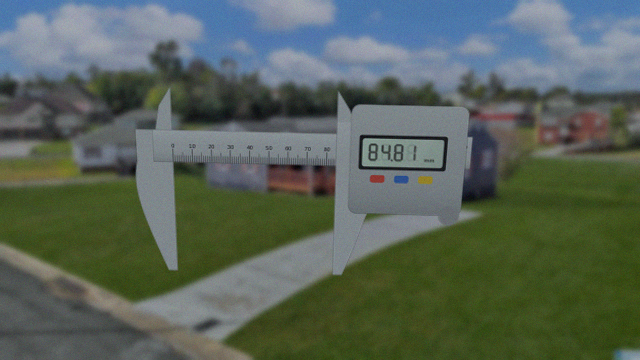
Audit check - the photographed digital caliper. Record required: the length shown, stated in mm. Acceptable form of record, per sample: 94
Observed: 84.81
